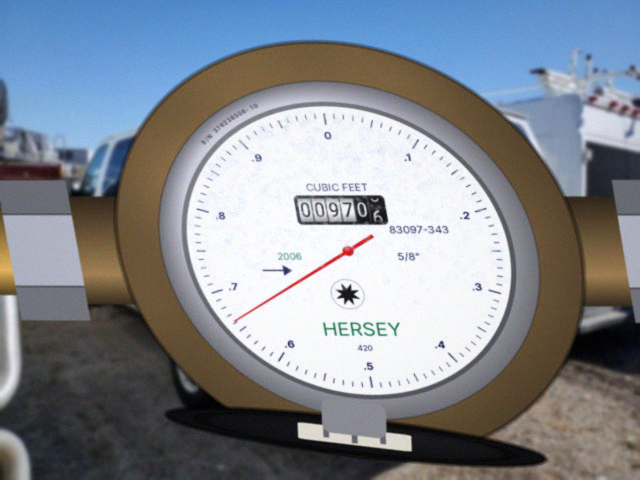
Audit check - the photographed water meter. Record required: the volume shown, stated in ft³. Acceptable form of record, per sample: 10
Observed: 9705.66
